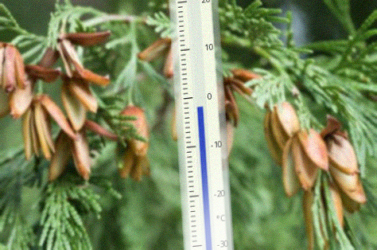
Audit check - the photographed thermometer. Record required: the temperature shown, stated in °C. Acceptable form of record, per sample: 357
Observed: -2
